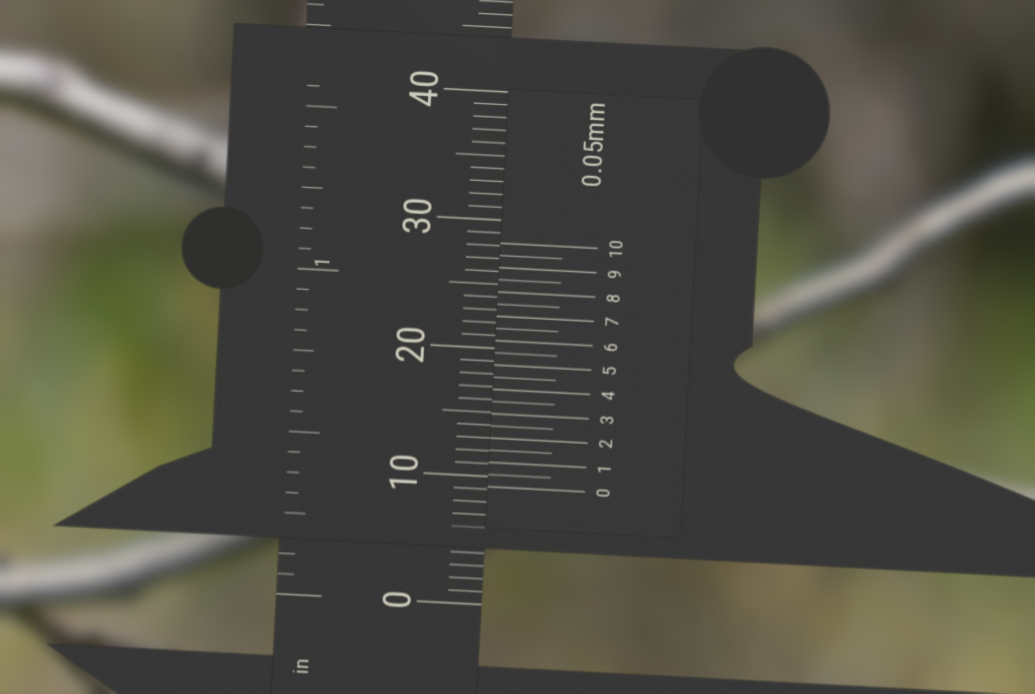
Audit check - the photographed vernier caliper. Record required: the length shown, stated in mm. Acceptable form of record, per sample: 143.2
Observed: 9.2
